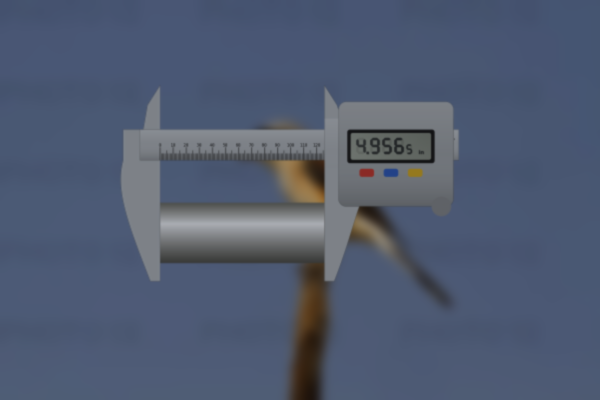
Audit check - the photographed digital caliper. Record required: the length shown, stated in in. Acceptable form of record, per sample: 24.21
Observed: 4.9565
